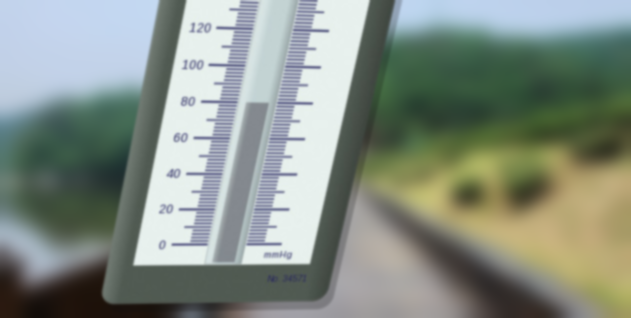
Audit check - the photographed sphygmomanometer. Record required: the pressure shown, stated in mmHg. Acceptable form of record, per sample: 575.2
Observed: 80
